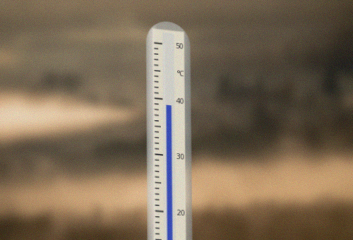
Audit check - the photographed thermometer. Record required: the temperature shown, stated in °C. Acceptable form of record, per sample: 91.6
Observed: 39
